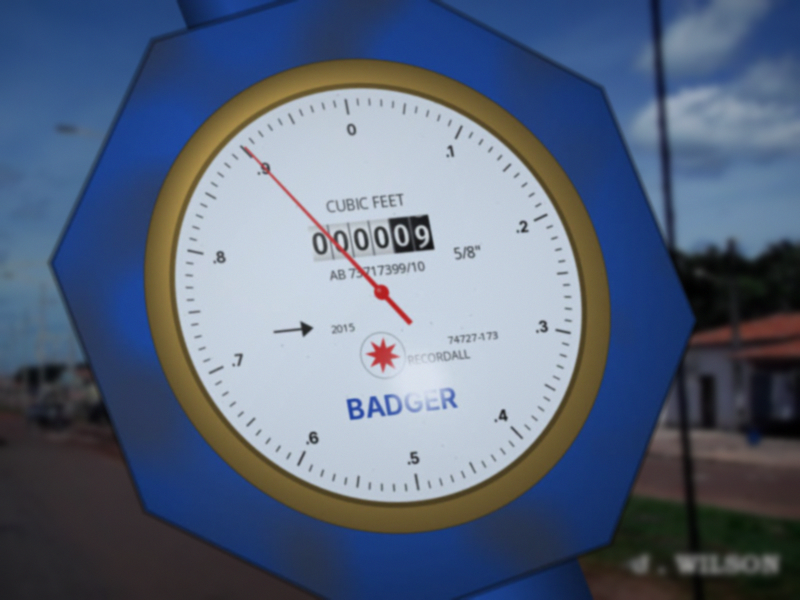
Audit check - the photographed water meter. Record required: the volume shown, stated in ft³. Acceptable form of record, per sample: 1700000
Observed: 8.90
